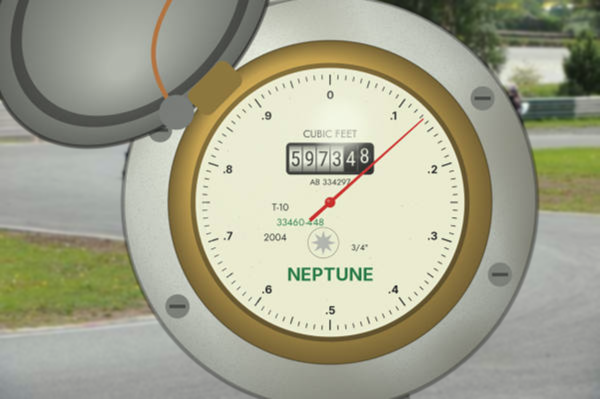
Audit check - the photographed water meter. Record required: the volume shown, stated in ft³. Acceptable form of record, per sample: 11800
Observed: 597348.13
